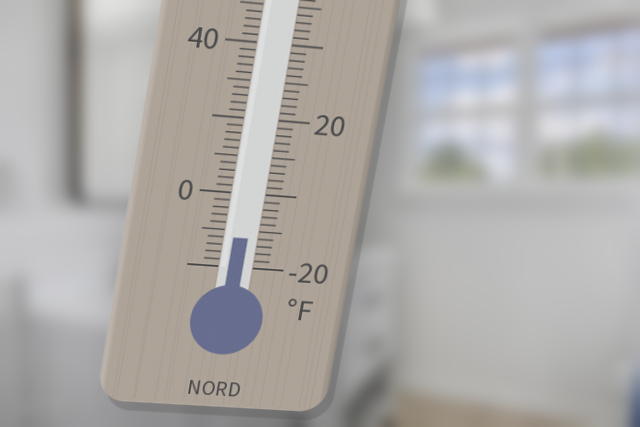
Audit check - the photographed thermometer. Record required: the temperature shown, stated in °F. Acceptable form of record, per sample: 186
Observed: -12
